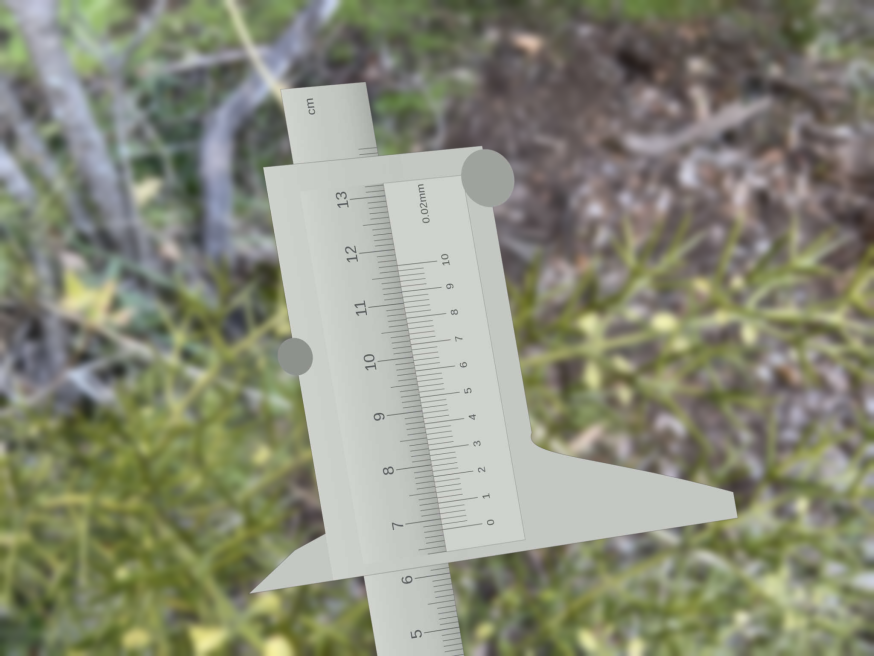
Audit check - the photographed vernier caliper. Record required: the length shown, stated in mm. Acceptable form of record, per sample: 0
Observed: 68.0
